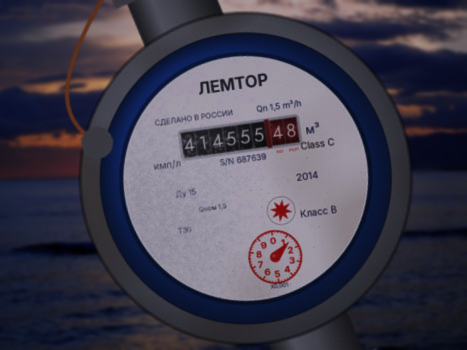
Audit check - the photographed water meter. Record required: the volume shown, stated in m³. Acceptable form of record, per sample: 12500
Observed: 414555.481
